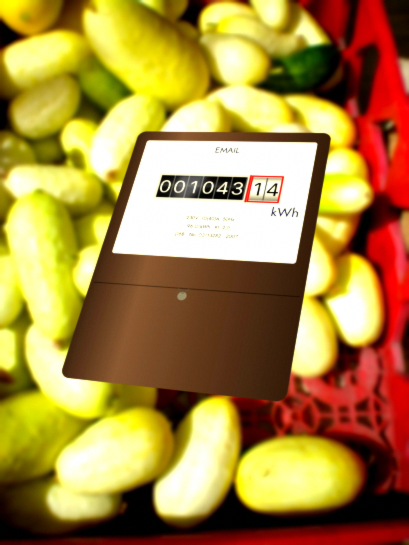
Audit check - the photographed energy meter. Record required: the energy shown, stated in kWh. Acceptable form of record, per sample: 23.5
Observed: 1043.14
